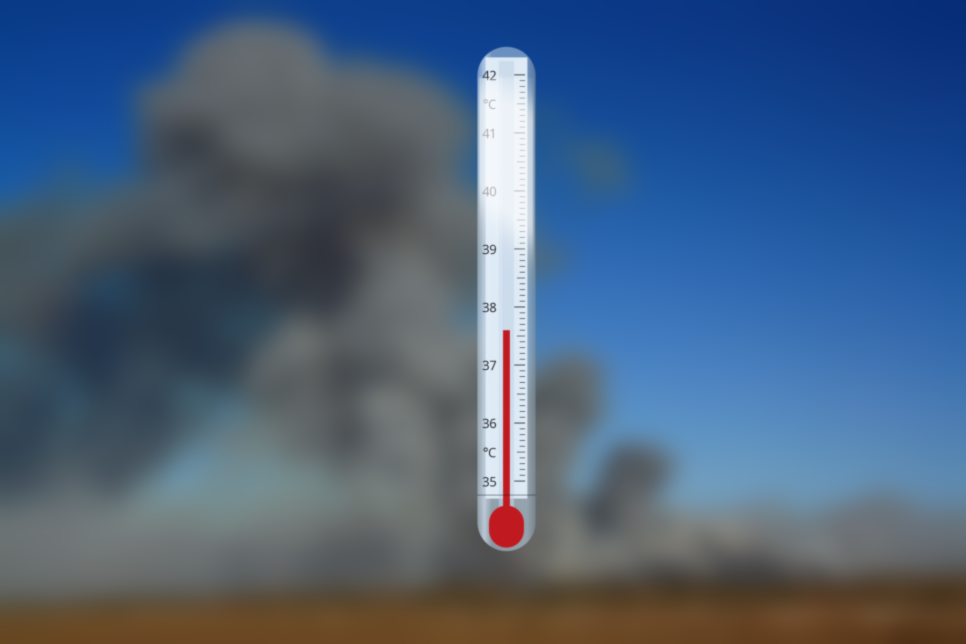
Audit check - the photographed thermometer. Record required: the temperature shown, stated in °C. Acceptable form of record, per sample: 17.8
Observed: 37.6
